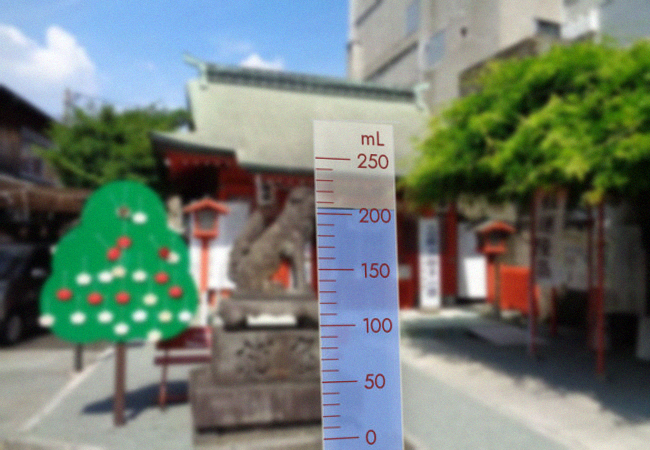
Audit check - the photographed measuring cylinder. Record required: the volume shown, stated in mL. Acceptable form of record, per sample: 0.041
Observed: 205
